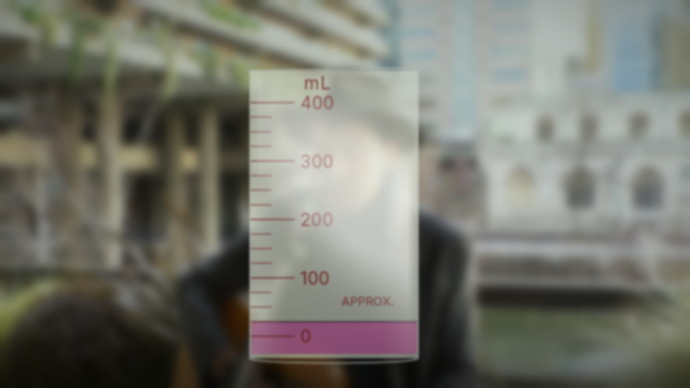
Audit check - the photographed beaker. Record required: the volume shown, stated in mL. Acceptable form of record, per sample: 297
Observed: 25
